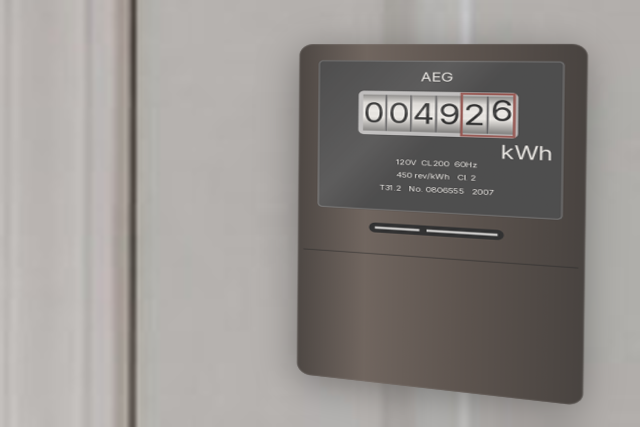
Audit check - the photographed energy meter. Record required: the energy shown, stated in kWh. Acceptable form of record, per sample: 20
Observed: 49.26
